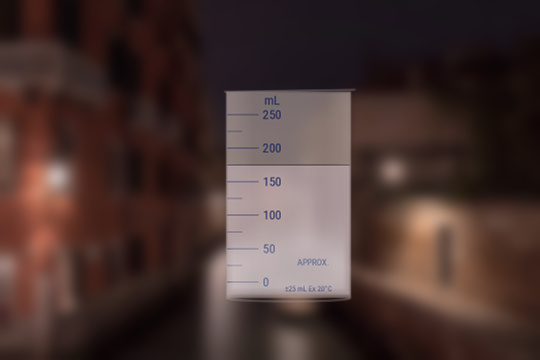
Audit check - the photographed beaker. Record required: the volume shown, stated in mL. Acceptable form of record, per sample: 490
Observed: 175
